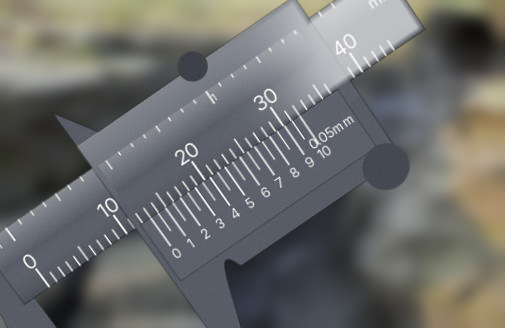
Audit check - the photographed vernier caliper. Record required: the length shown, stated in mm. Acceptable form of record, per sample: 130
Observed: 13.0
